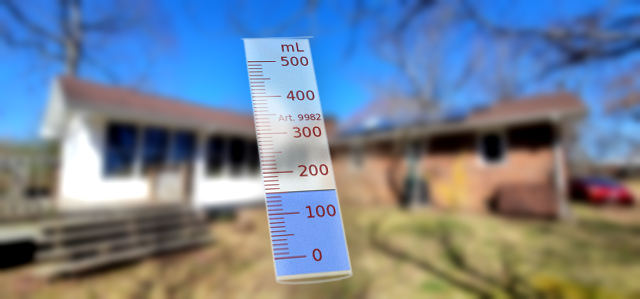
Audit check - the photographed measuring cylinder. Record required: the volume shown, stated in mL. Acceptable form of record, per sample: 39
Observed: 150
